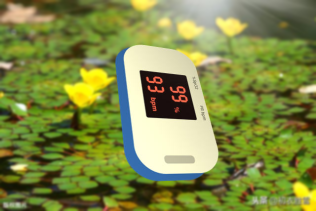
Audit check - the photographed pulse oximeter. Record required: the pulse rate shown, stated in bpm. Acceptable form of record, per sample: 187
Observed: 93
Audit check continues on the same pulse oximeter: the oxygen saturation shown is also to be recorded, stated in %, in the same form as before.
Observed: 99
